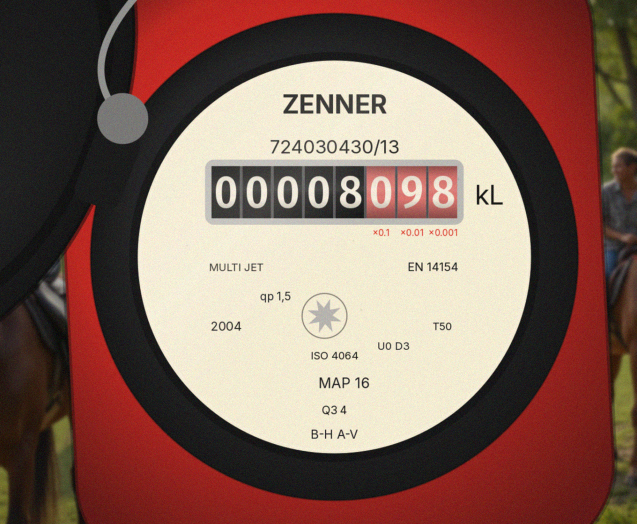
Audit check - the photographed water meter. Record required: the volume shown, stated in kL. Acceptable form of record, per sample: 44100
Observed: 8.098
